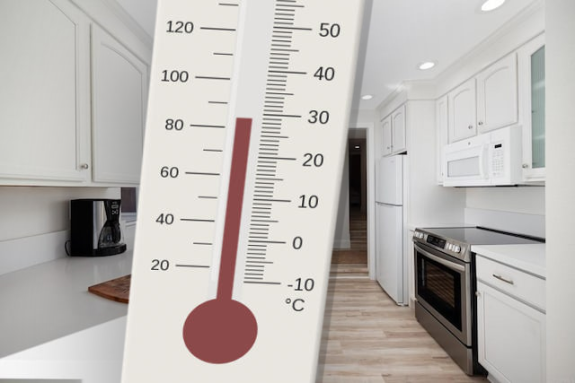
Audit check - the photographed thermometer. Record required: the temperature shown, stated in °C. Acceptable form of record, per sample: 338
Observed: 29
